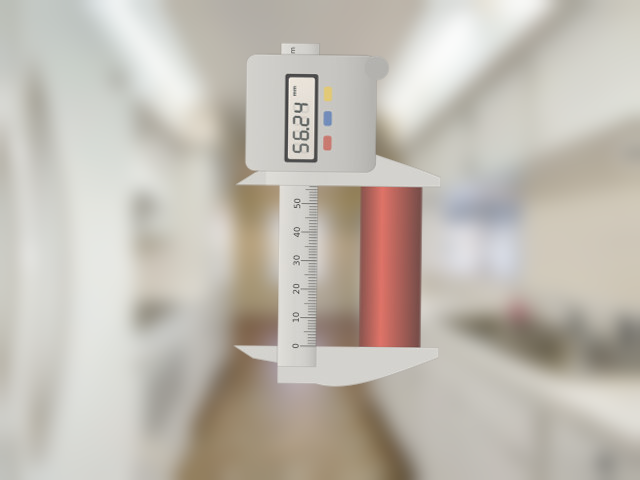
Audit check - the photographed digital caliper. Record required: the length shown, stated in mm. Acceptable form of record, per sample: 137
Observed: 56.24
